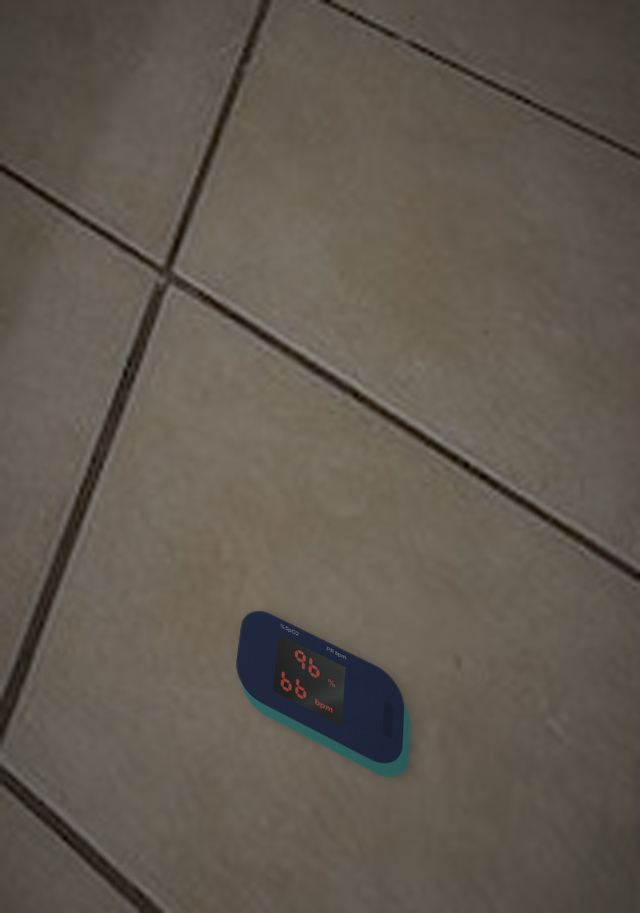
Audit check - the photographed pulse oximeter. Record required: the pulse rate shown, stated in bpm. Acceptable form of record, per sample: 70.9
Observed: 66
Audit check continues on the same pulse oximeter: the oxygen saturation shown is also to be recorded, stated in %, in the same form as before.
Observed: 96
